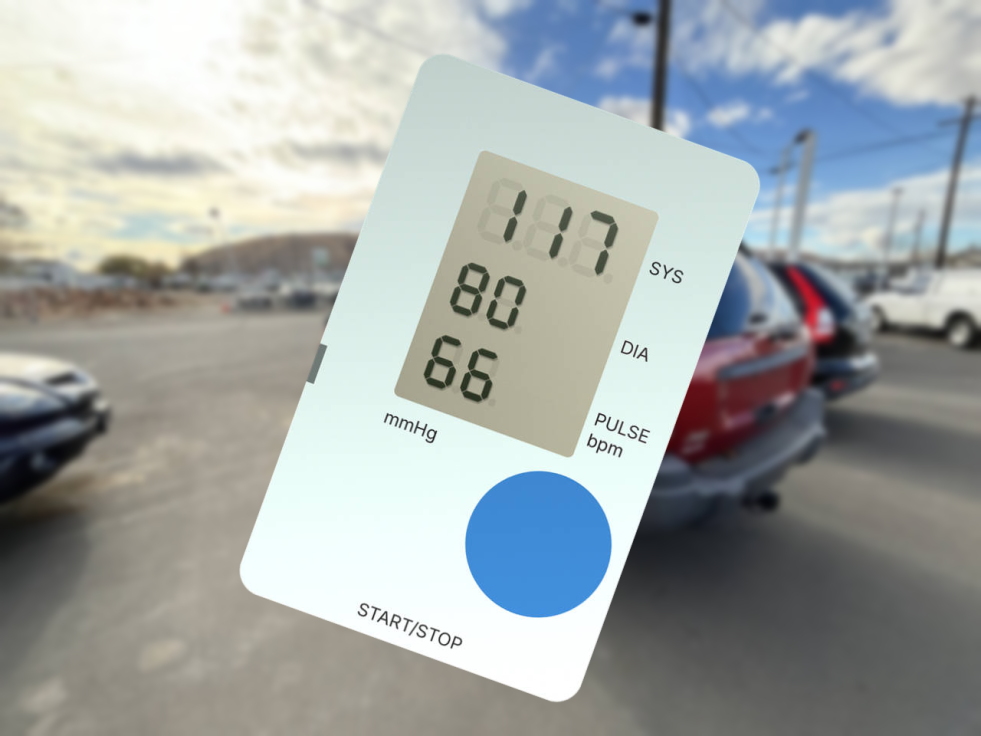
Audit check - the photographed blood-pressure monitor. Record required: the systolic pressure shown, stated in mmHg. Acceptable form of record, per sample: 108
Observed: 117
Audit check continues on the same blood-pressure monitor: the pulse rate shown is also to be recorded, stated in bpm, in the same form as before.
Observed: 66
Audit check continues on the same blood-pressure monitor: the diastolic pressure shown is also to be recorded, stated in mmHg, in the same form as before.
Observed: 80
